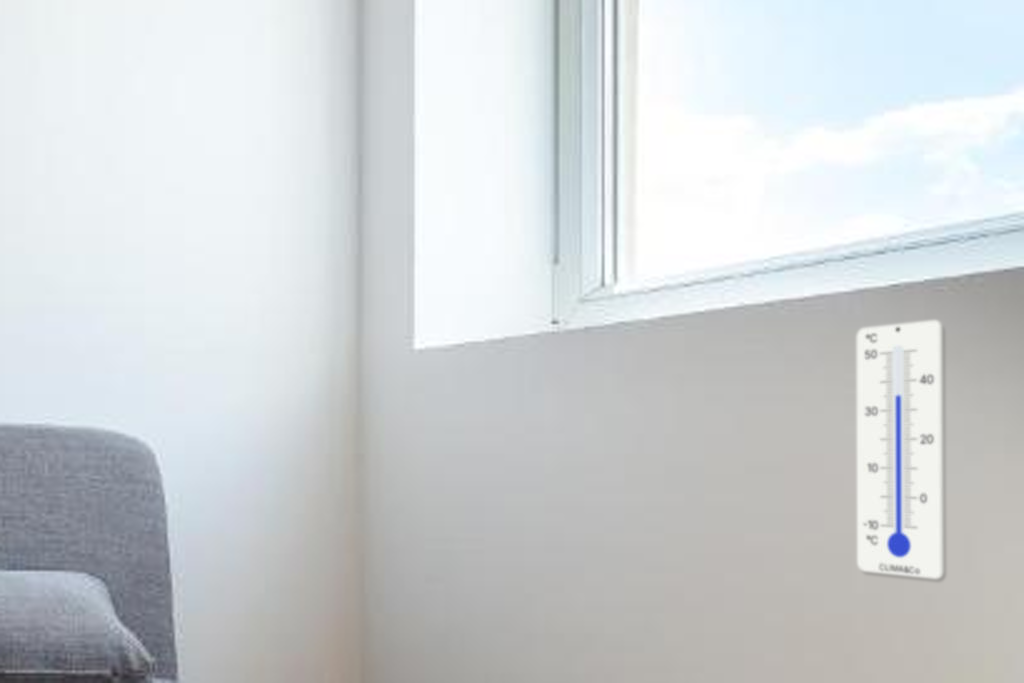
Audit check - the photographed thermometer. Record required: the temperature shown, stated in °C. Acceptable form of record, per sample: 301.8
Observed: 35
